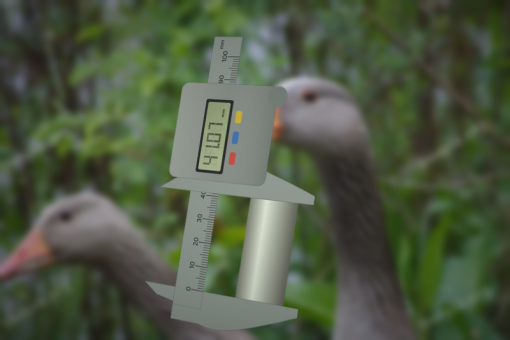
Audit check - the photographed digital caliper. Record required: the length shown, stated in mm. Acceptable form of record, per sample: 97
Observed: 41.07
